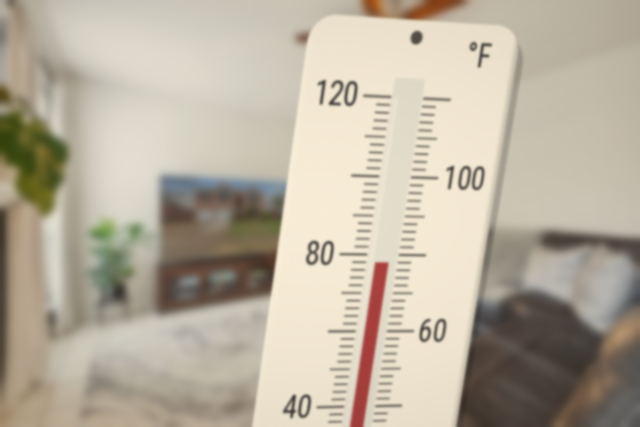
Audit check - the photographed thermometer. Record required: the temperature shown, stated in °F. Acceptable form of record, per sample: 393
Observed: 78
